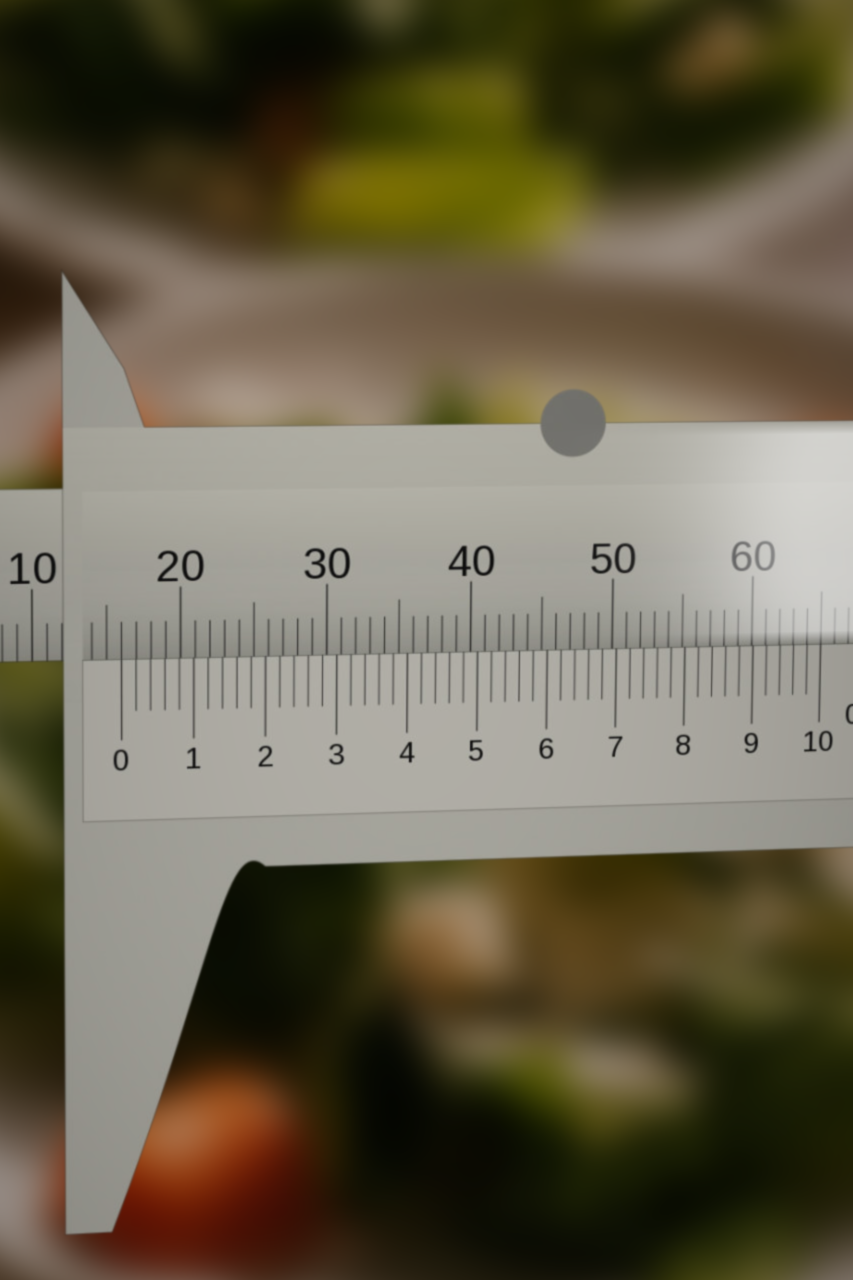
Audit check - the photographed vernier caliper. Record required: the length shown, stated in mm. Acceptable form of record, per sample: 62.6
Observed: 16.0
